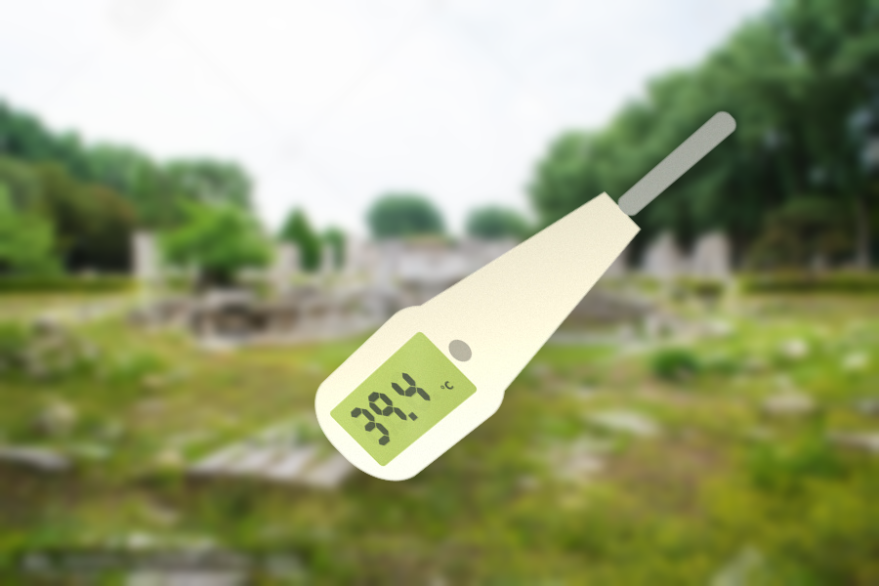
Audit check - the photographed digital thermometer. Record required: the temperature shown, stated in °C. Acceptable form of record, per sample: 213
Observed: 39.4
